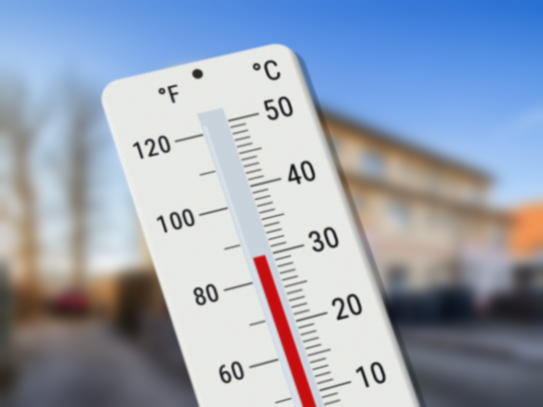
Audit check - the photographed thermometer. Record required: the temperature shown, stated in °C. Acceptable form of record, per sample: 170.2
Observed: 30
